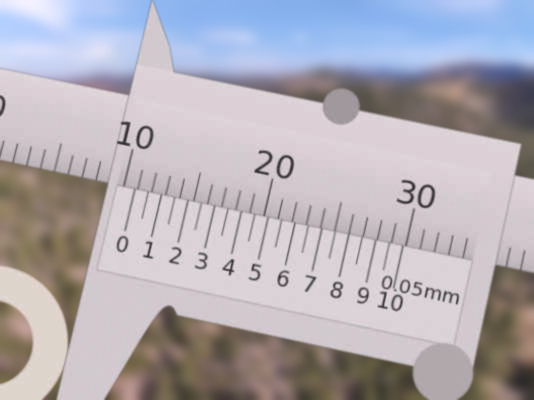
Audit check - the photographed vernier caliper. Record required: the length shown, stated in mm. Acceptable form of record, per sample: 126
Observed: 10.8
